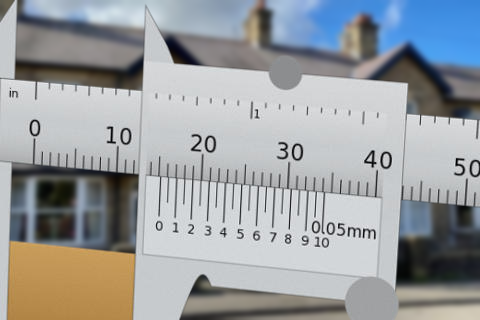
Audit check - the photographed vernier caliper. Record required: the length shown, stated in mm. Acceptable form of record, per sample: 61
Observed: 15.2
